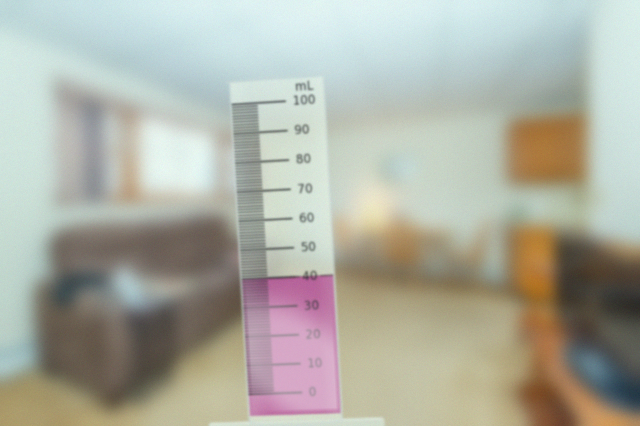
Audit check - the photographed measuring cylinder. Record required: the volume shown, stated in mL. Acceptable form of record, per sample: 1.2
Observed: 40
